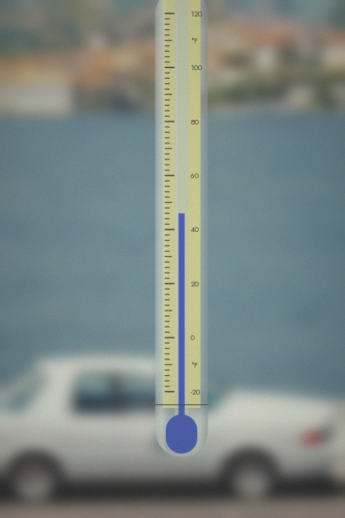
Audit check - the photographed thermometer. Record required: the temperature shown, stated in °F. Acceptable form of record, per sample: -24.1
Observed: 46
